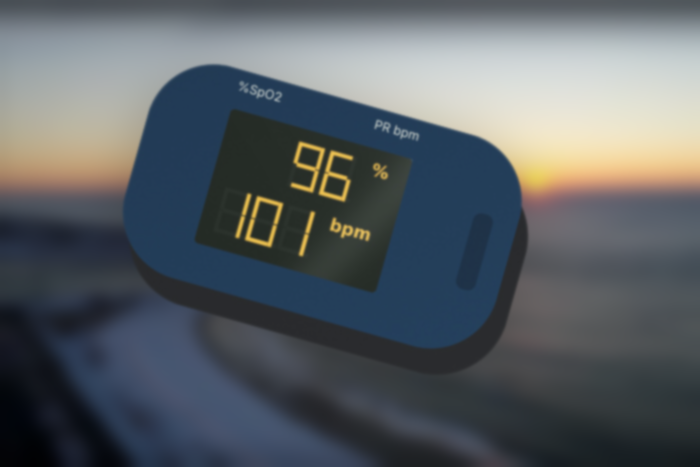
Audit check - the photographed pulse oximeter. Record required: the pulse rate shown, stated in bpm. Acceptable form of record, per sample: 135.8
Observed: 101
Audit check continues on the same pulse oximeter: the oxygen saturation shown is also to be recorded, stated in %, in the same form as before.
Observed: 96
